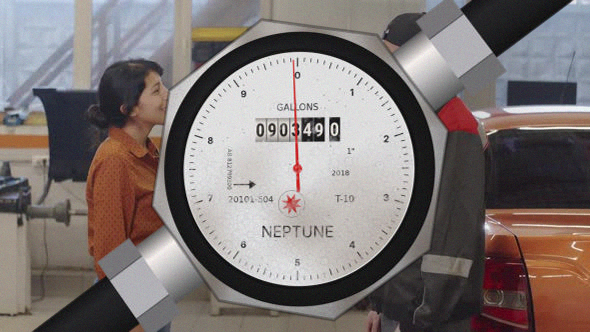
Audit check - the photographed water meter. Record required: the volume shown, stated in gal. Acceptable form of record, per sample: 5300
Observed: 903489.9
